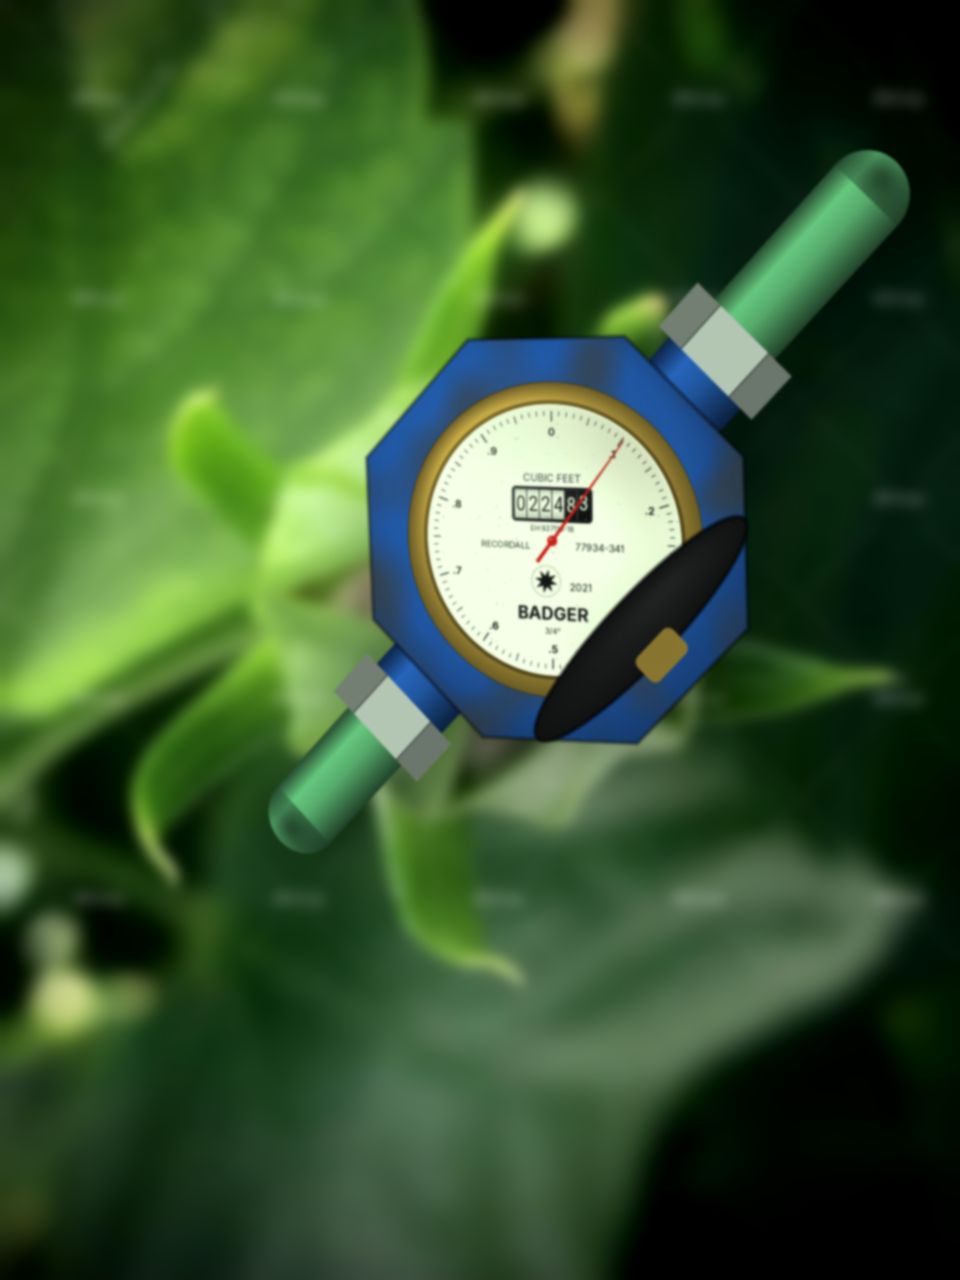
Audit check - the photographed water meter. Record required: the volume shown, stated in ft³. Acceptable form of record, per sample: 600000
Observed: 22483.10
